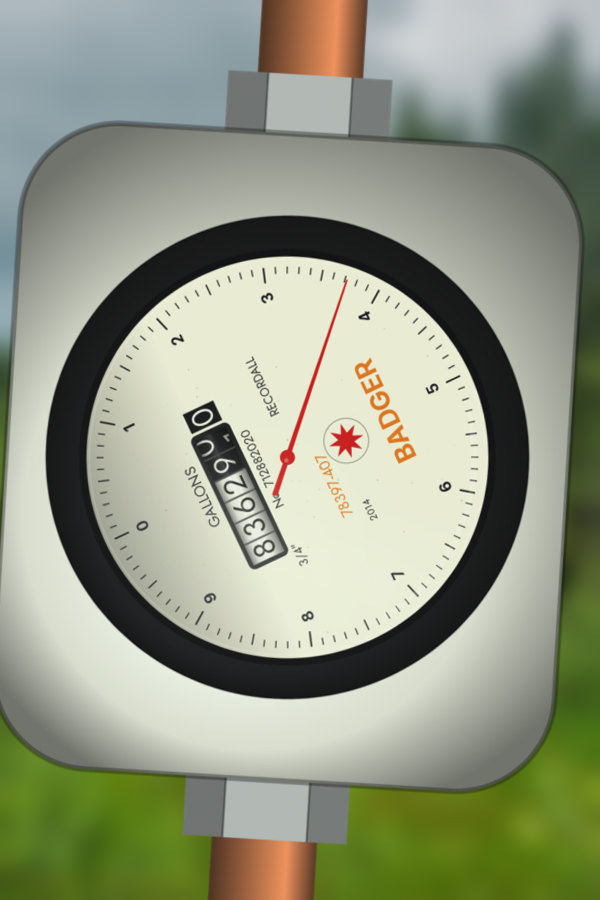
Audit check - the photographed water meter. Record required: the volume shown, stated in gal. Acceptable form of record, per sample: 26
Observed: 8362903.7
